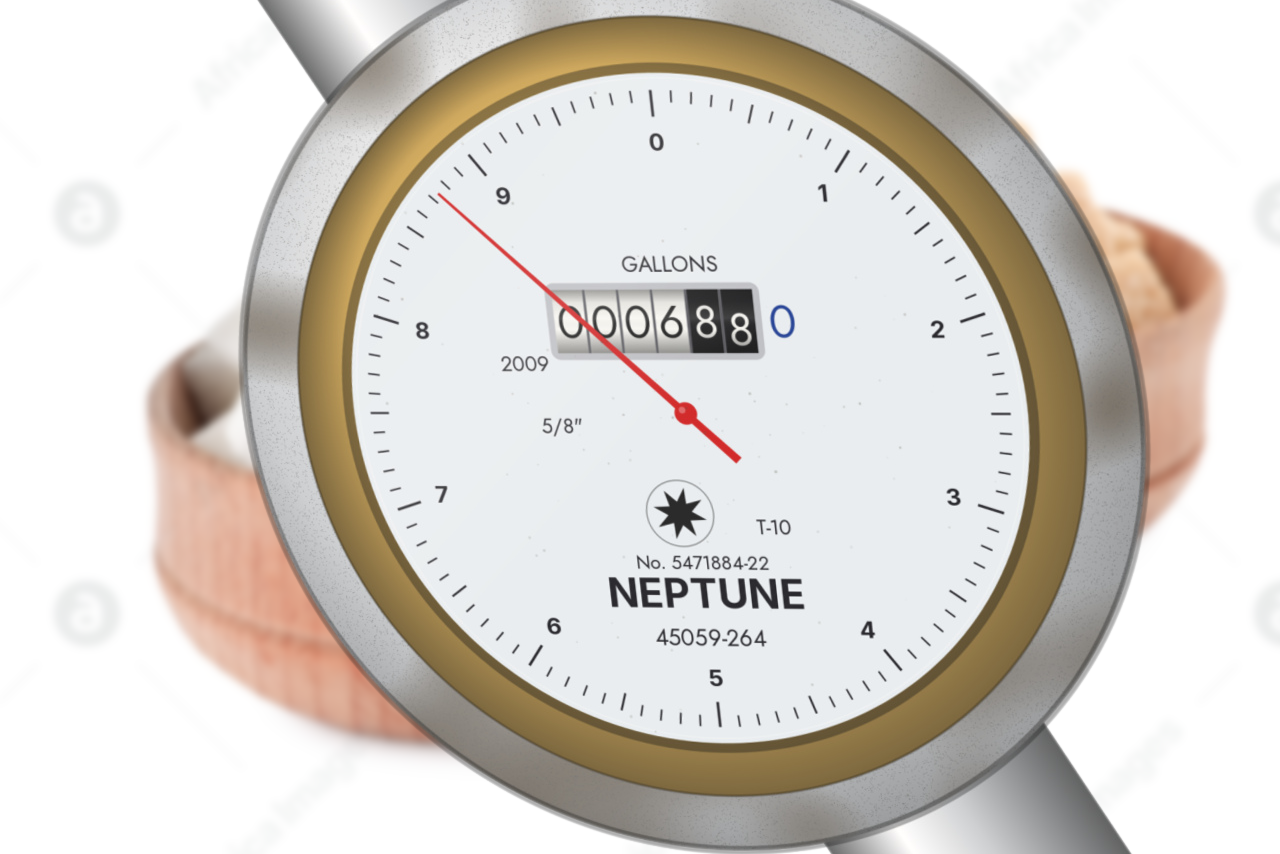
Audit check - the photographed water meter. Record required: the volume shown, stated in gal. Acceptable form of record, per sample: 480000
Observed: 6878.7
